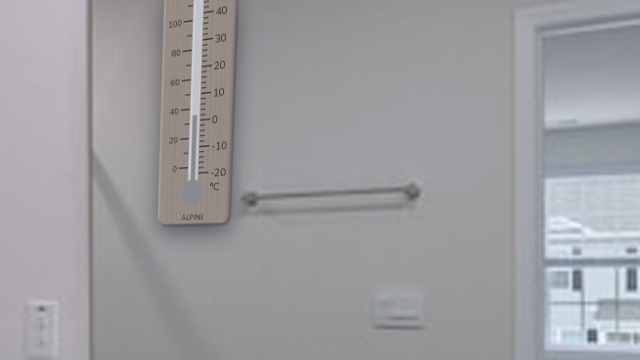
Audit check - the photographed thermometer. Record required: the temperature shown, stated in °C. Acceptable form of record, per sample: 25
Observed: 2
